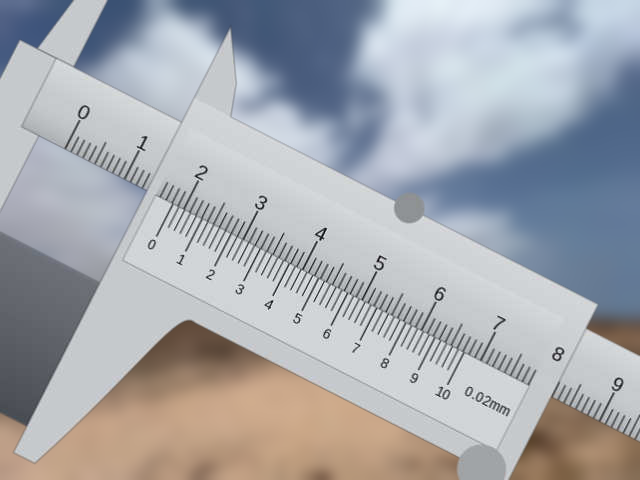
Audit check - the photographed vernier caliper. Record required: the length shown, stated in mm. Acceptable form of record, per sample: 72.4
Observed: 18.2
